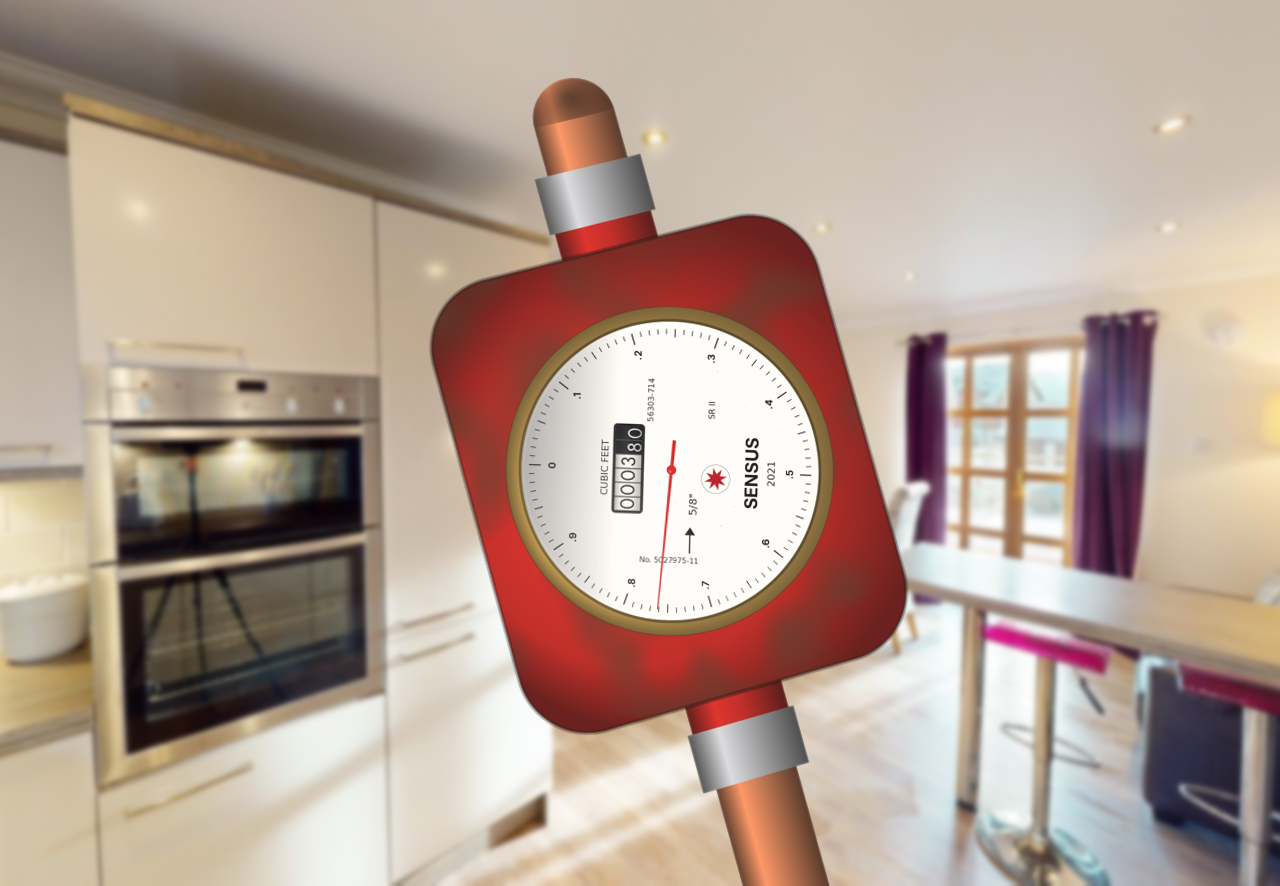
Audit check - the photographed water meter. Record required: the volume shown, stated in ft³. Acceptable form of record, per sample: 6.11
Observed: 379.76
